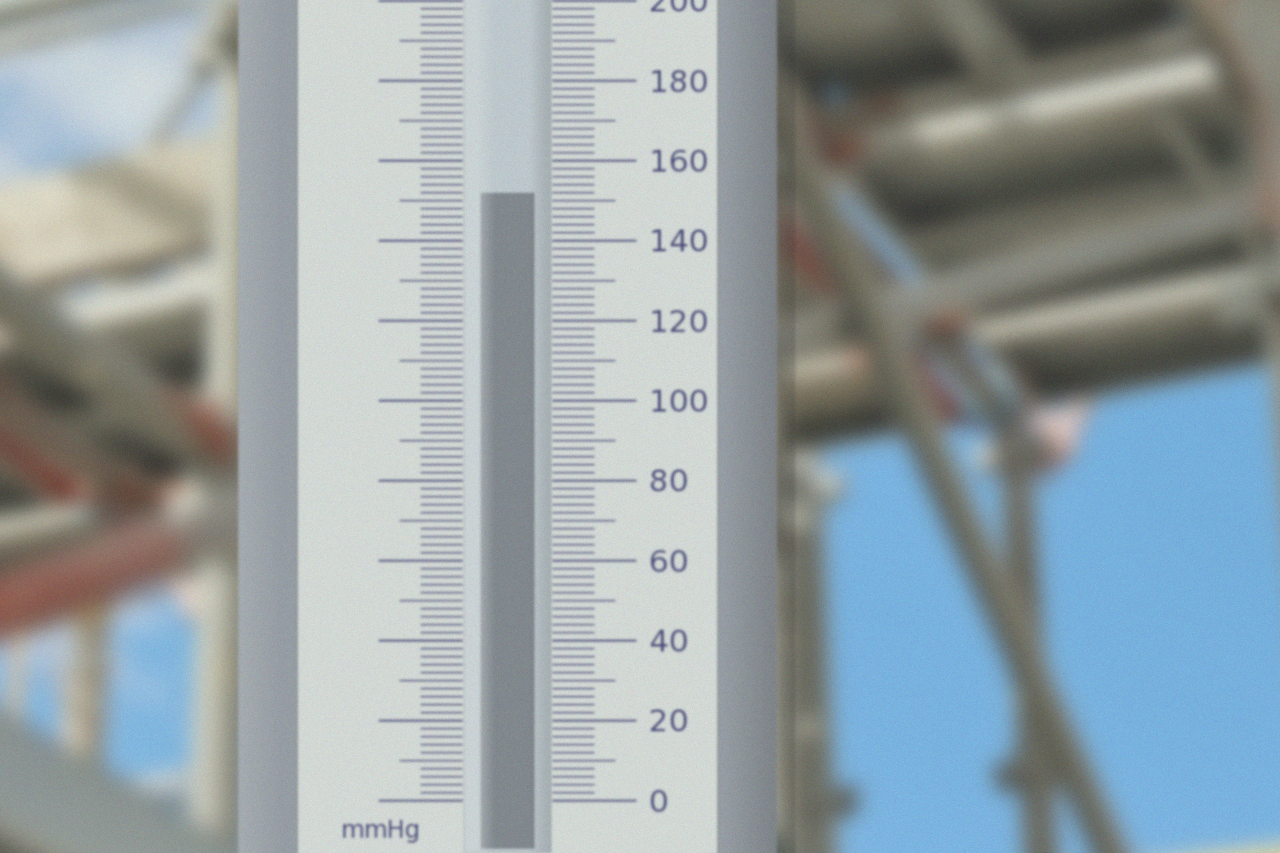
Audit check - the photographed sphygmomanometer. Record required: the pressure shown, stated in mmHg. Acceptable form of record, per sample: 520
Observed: 152
